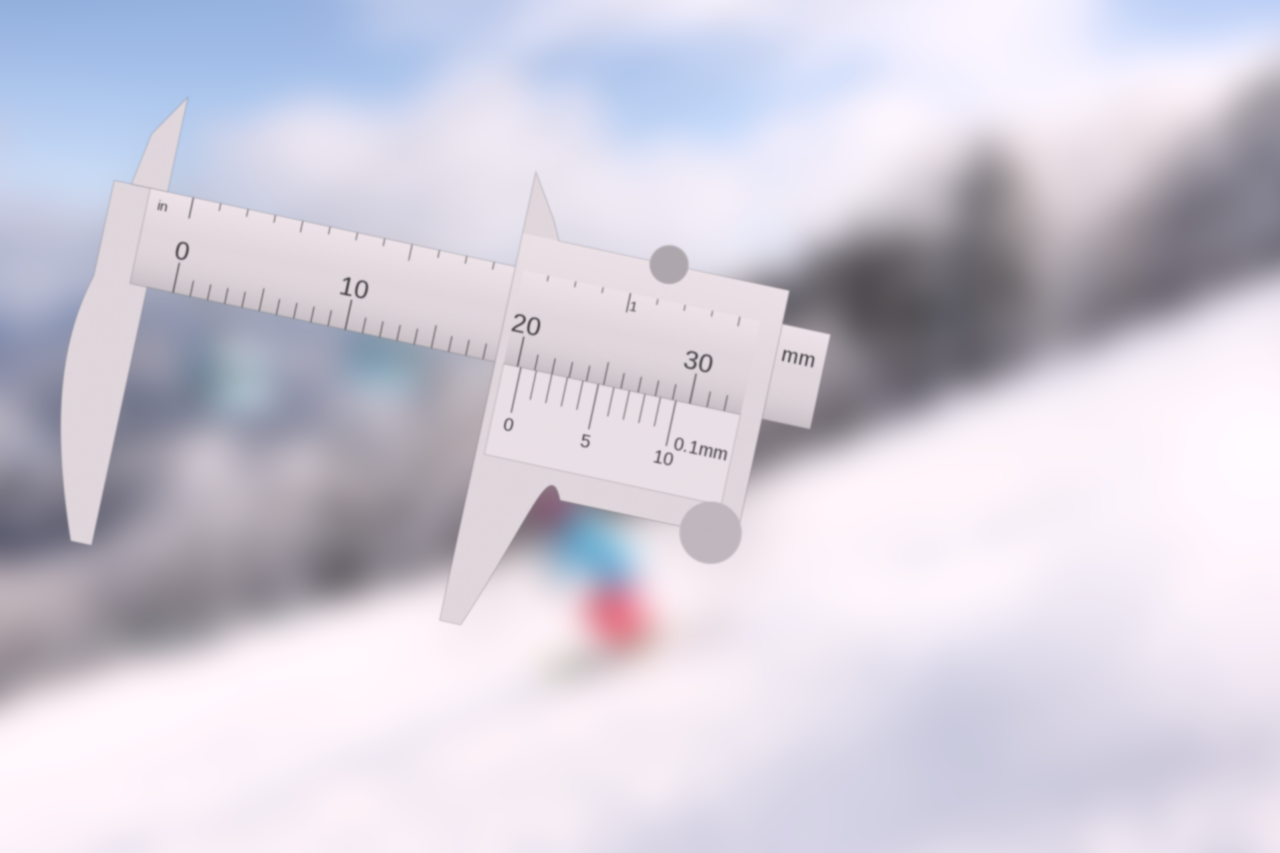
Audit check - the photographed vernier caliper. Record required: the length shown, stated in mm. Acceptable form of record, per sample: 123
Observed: 20.2
